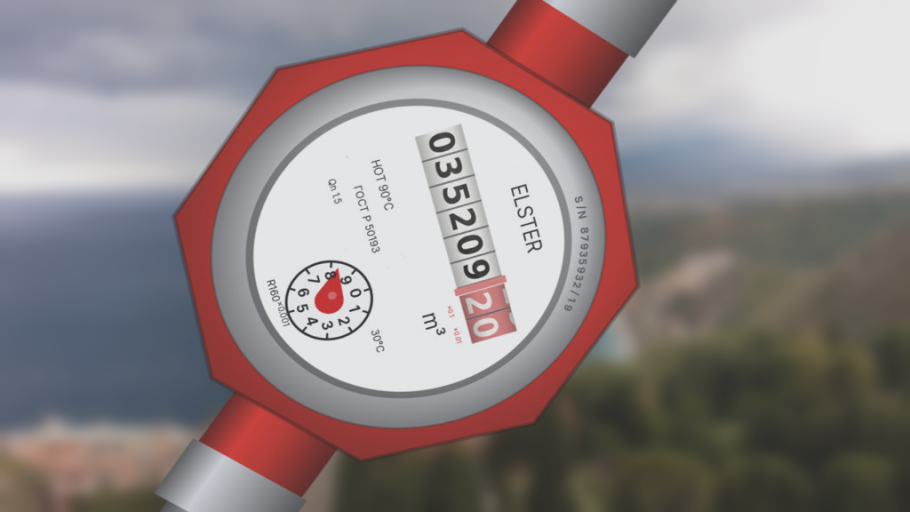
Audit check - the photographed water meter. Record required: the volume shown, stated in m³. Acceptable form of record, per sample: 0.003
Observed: 35209.198
